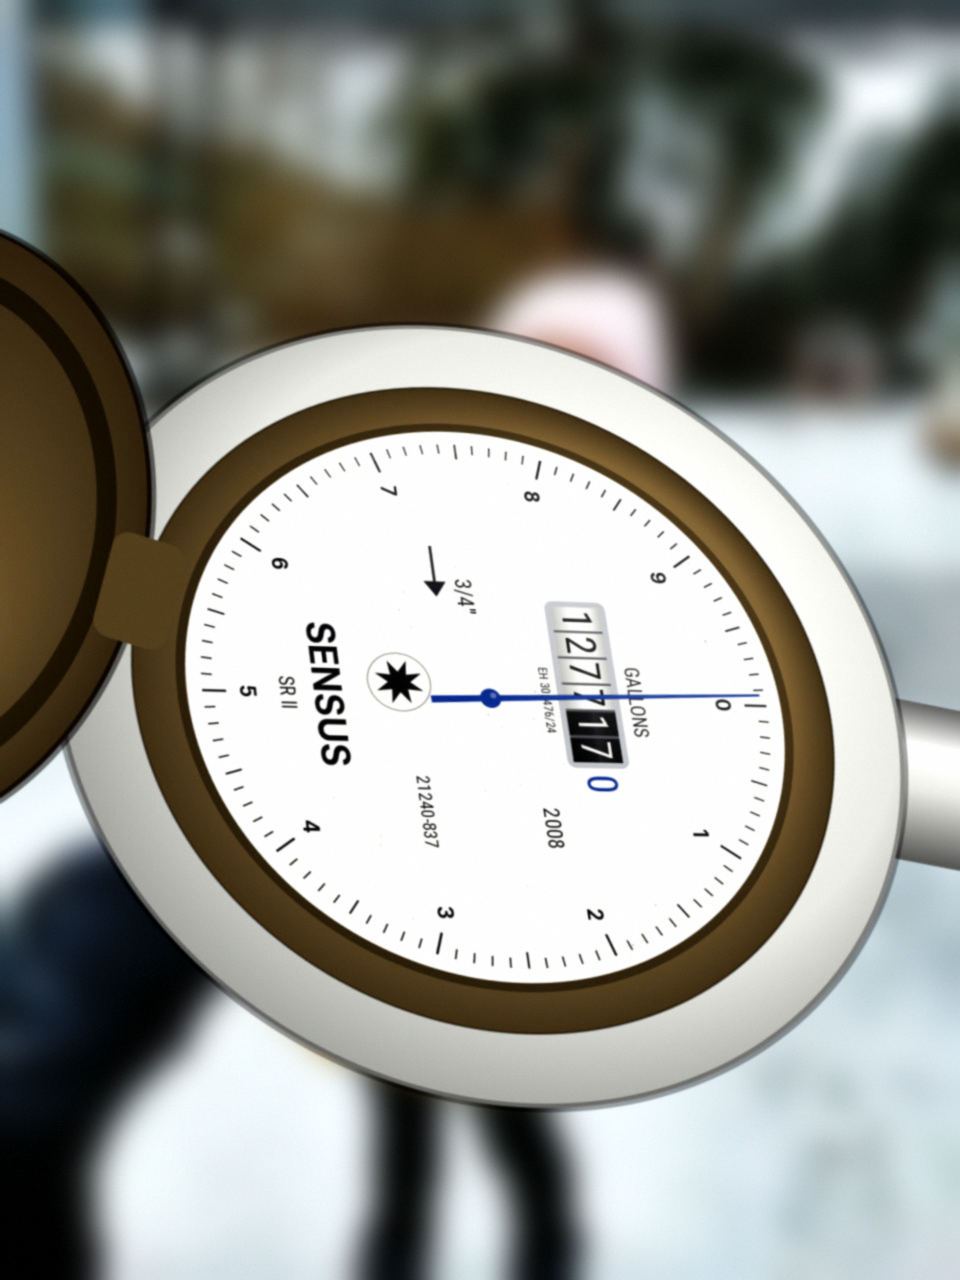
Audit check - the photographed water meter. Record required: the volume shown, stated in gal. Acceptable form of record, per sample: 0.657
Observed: 1277169.9
